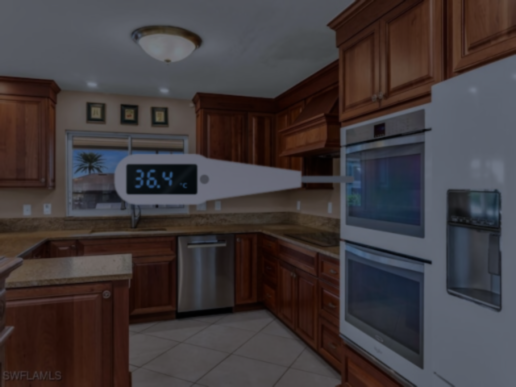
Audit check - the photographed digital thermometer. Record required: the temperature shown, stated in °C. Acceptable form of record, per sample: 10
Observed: 36.4
